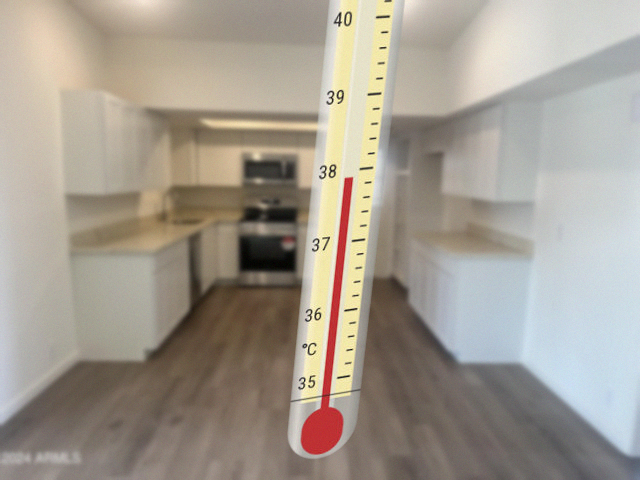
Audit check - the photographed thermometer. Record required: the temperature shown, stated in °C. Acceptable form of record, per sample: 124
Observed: 37.9
